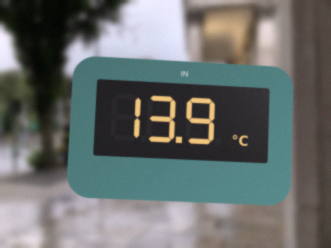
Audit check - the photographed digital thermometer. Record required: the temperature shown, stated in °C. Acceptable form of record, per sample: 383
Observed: 13.9
